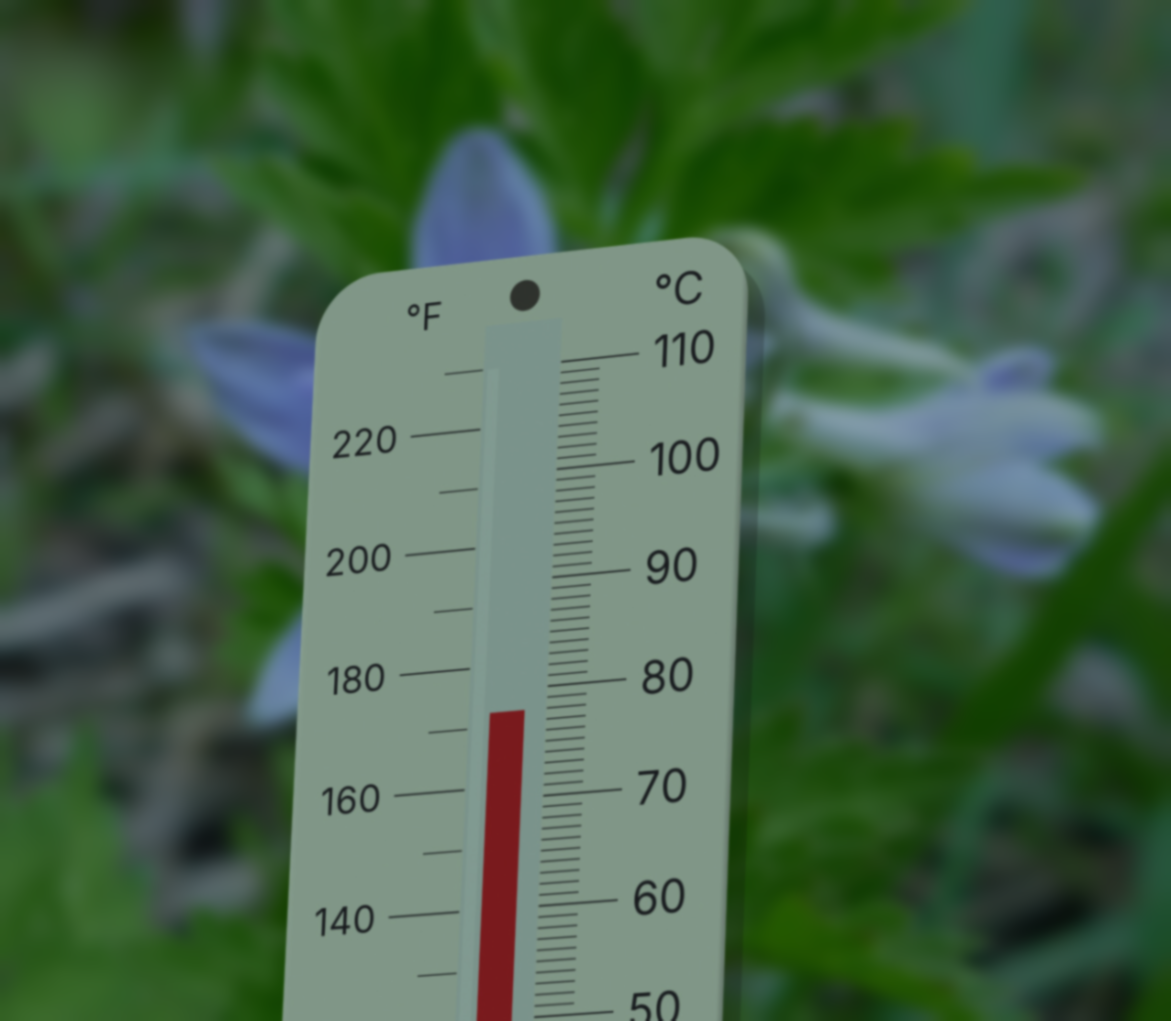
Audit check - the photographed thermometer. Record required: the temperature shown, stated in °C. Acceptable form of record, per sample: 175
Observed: 78
